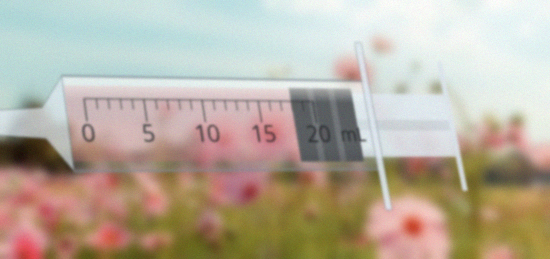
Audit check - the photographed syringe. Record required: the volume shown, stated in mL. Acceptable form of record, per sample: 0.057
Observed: 18
